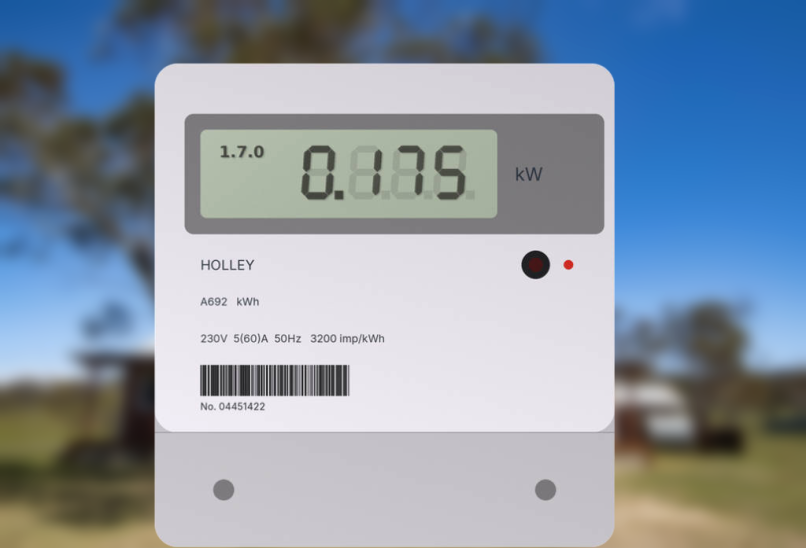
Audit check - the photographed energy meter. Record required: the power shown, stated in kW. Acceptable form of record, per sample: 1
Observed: 0.175
